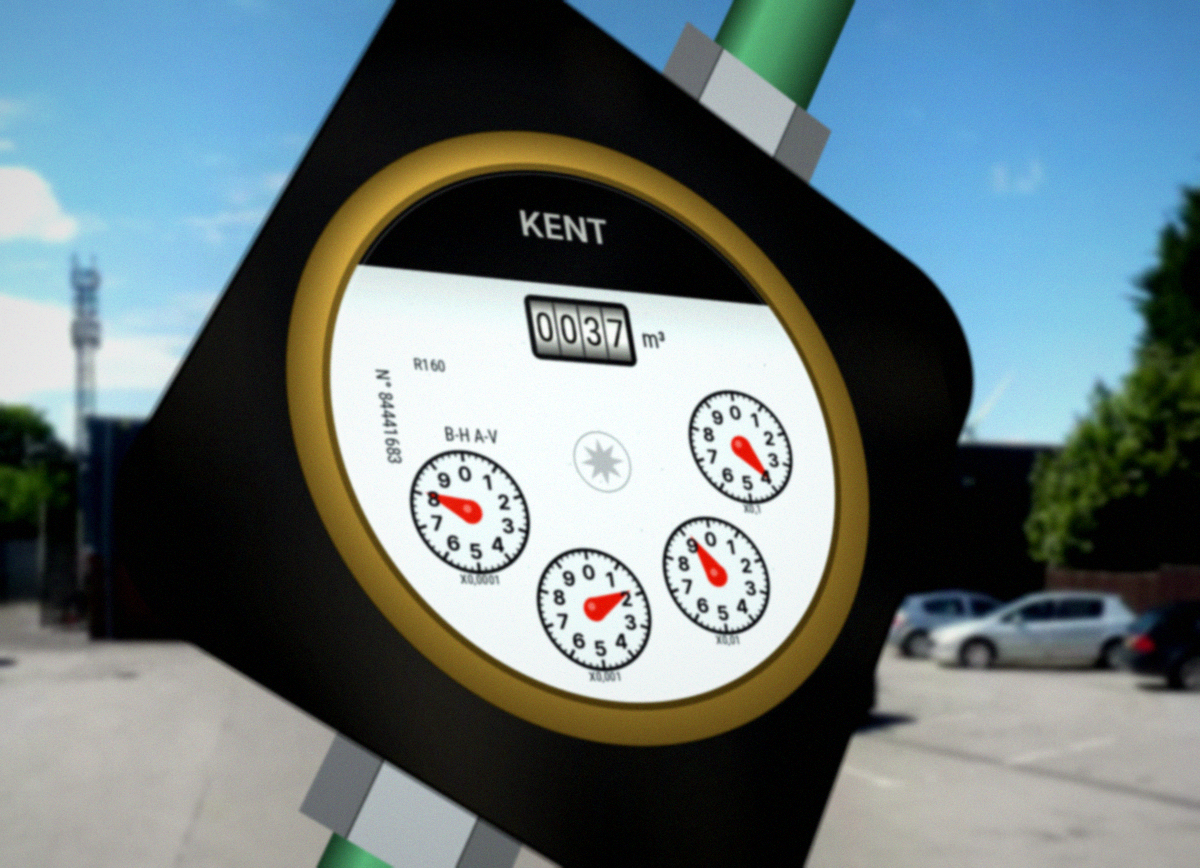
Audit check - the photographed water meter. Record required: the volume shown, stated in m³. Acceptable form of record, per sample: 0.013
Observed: 37.3918
